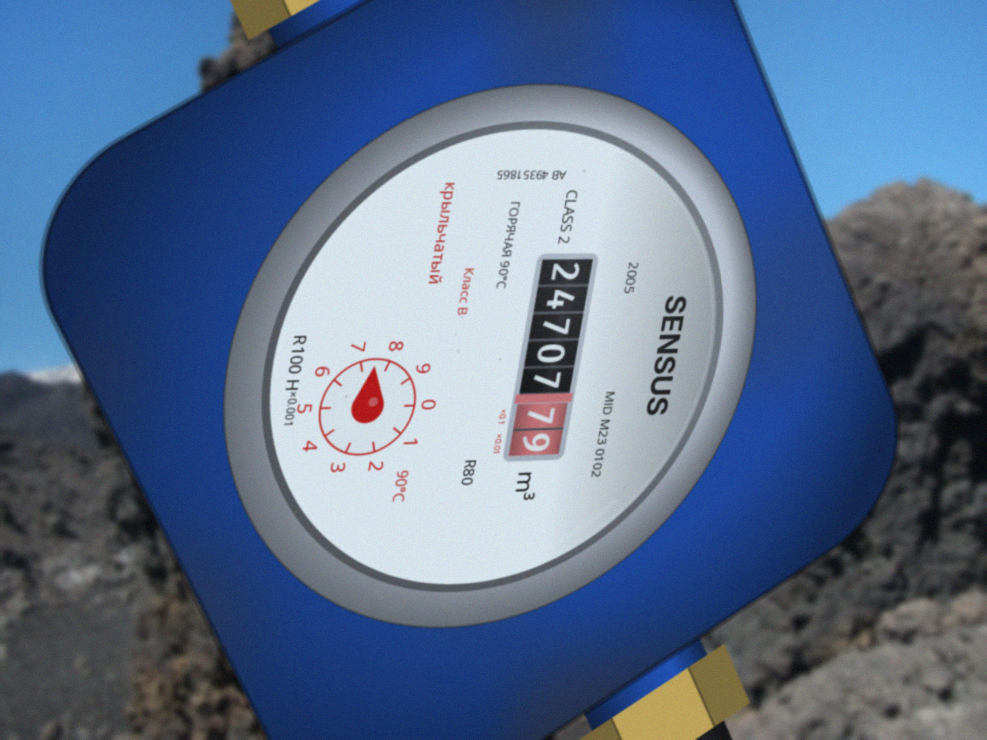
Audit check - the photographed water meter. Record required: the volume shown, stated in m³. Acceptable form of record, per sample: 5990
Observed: 24707.797
